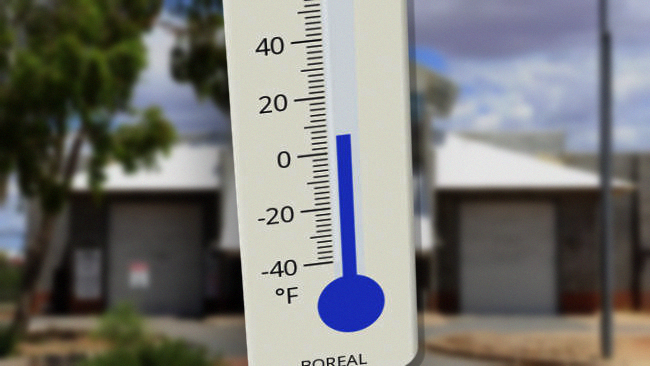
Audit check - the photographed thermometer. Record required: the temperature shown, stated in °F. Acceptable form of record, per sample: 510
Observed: 6
